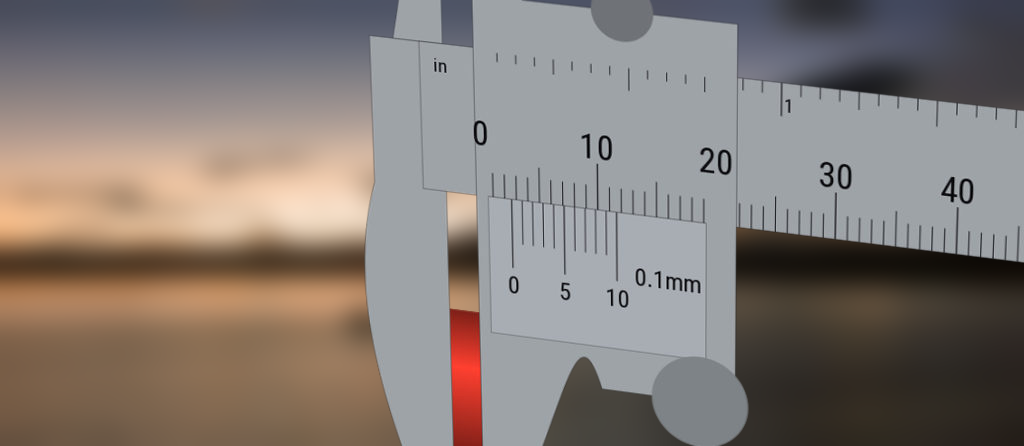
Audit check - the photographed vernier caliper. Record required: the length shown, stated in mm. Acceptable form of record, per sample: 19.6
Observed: 2.6
